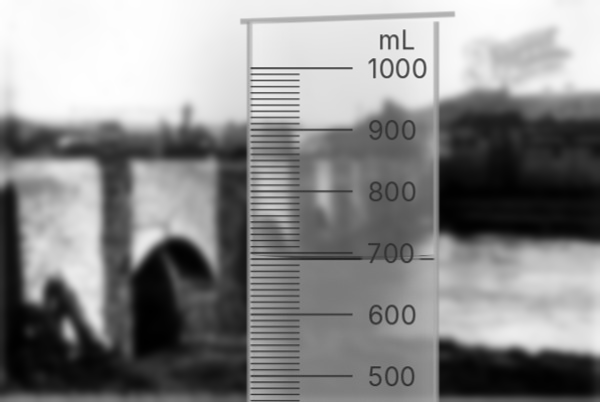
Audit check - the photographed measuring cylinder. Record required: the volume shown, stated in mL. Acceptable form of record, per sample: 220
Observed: 690
